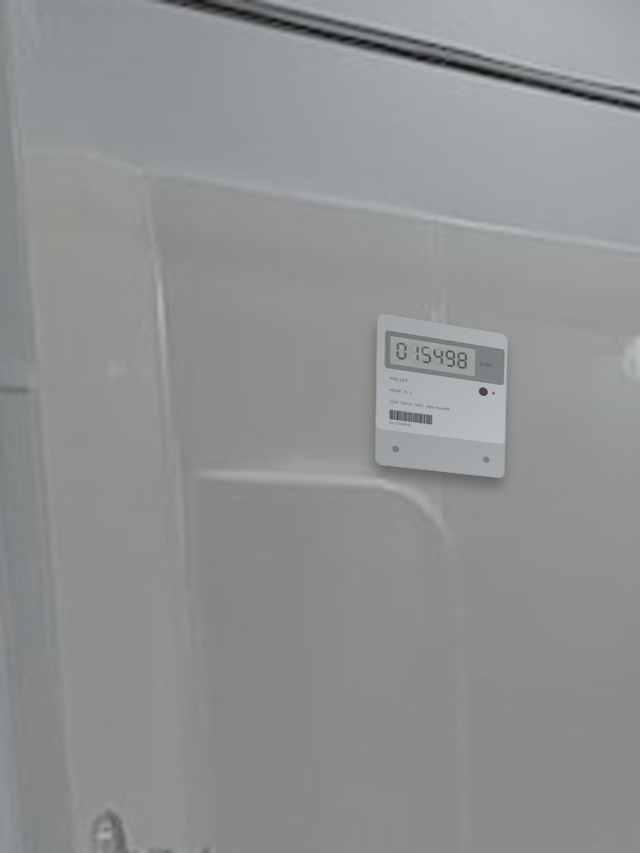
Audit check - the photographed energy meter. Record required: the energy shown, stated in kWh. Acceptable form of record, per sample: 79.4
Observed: 15498
